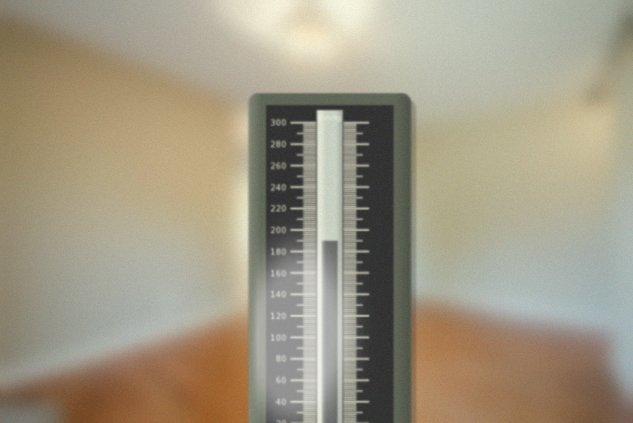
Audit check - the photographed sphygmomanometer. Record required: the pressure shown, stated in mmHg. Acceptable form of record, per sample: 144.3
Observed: 190
